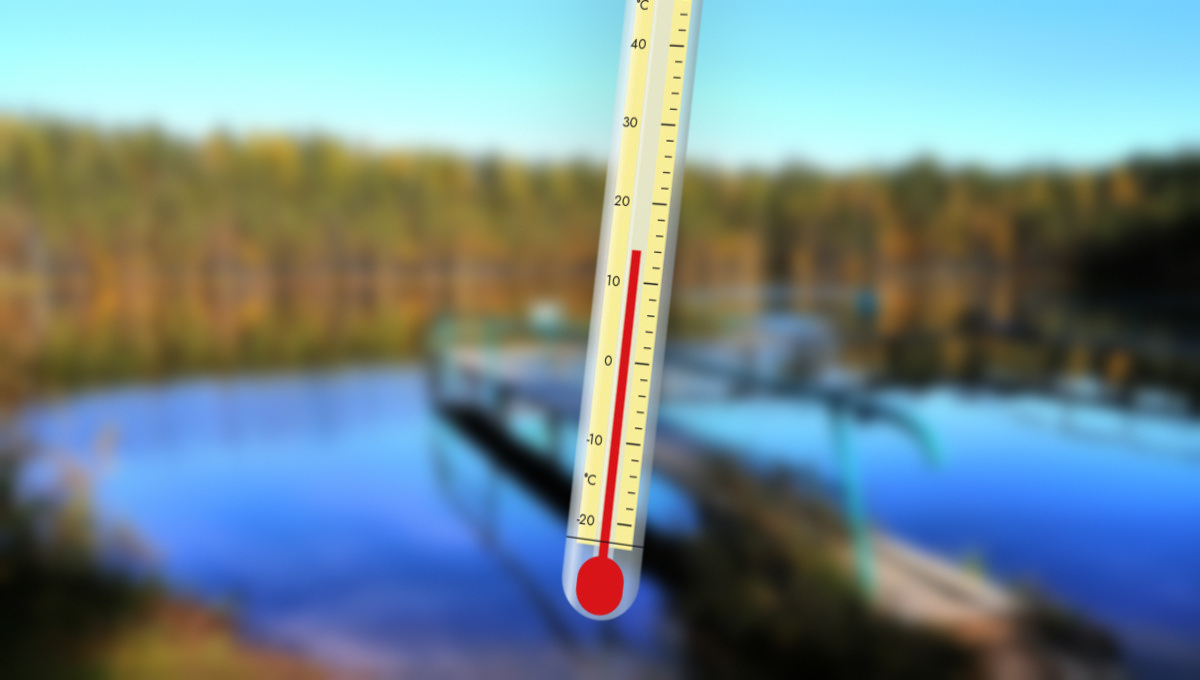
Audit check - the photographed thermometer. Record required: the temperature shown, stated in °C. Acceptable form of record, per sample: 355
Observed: 14
